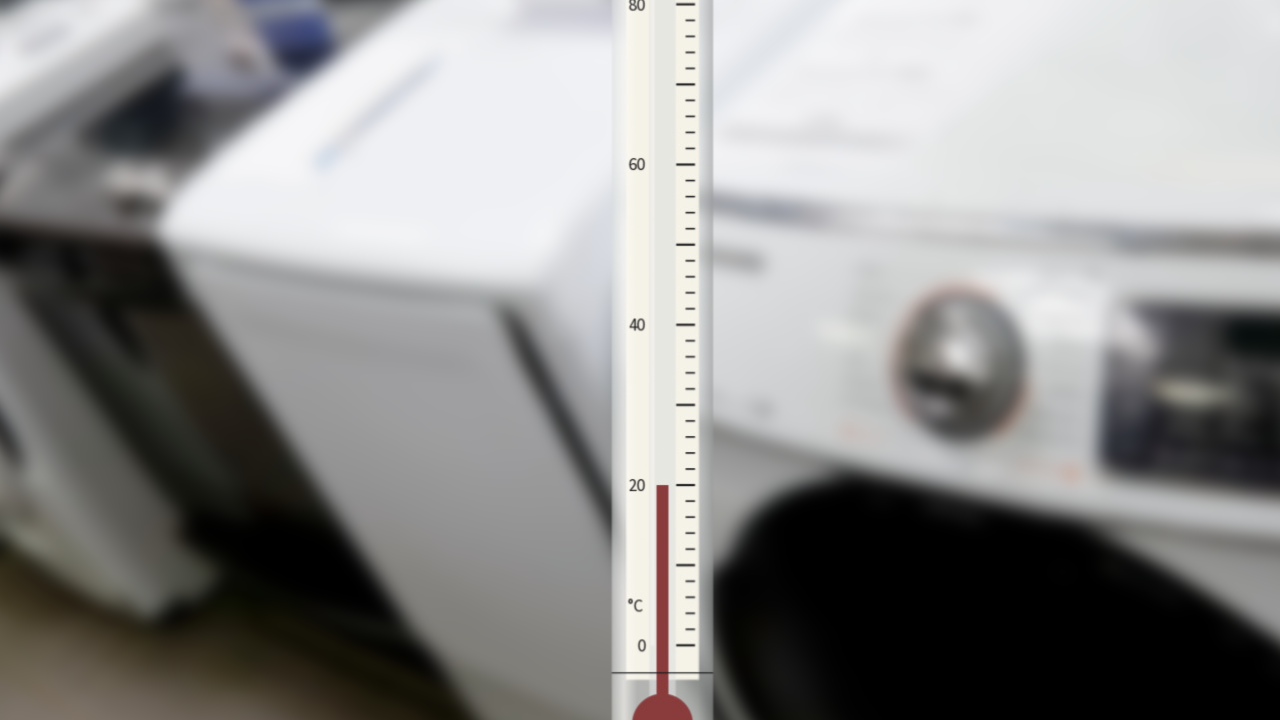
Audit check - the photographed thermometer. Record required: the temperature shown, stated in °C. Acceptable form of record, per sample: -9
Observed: 20
